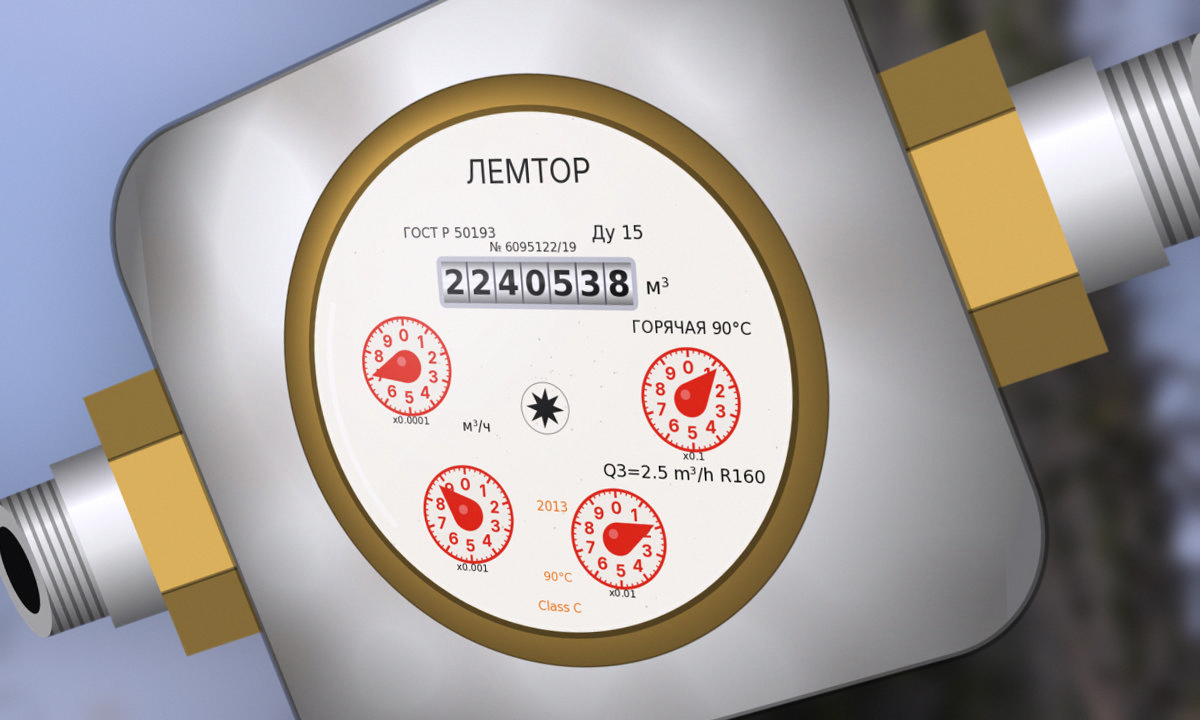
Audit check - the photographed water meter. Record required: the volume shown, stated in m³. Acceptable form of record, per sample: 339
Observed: 2240538.1187
